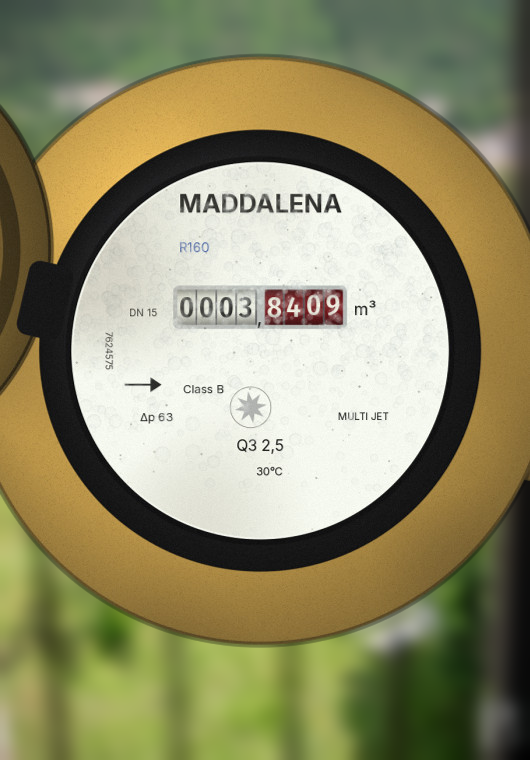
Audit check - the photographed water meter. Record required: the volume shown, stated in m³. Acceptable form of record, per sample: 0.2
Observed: 3.8409
